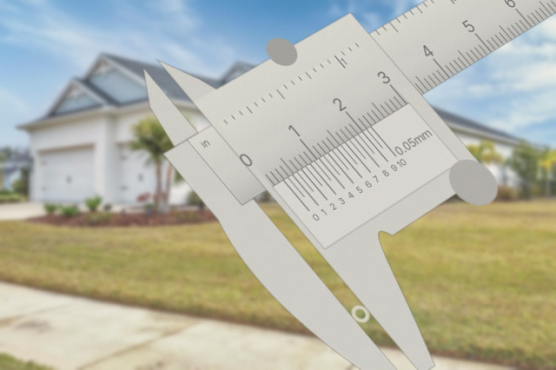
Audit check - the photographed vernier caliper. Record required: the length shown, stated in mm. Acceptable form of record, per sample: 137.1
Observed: 2.8
